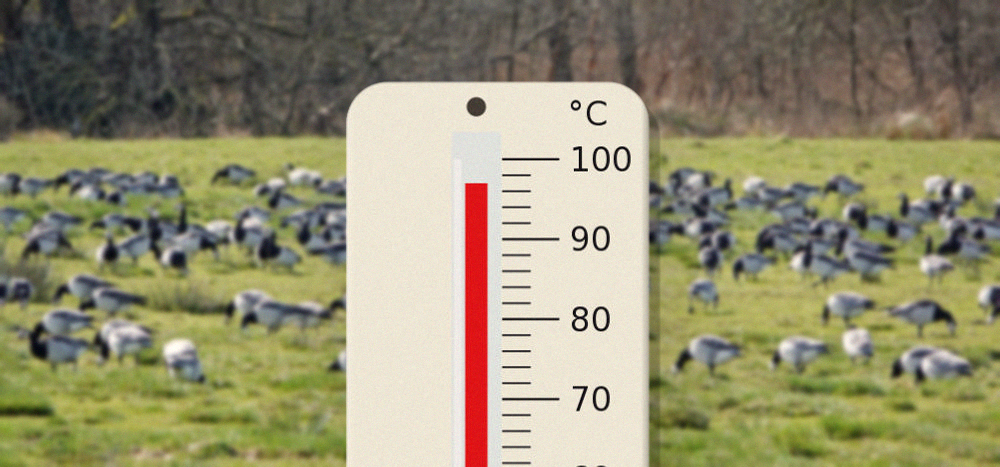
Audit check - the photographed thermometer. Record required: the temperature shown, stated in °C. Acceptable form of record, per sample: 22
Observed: 97
